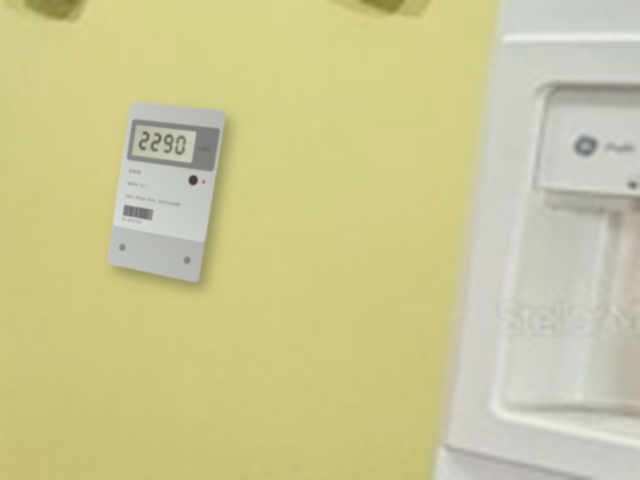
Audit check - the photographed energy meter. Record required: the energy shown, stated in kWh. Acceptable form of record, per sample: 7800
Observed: 2290
